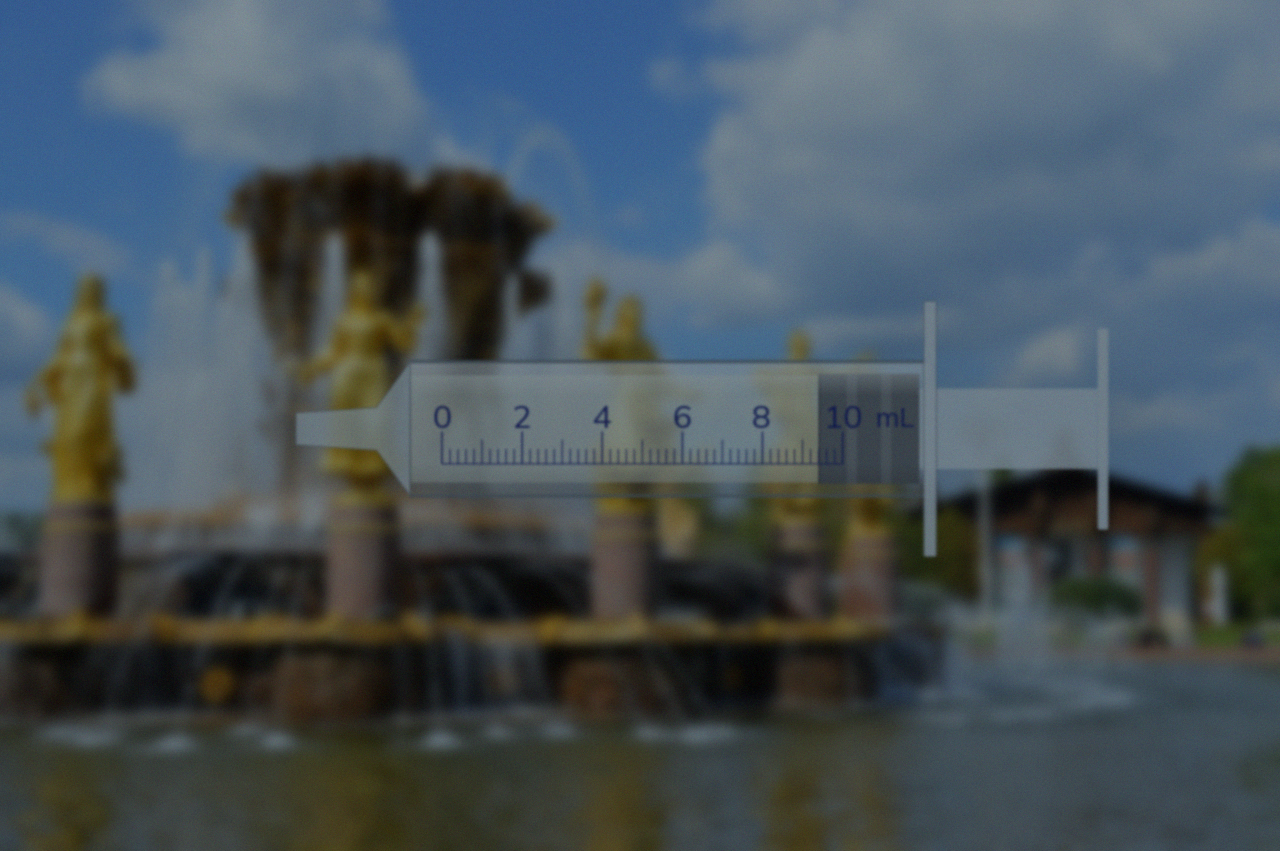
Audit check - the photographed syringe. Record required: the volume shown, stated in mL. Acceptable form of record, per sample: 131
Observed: 9.4
